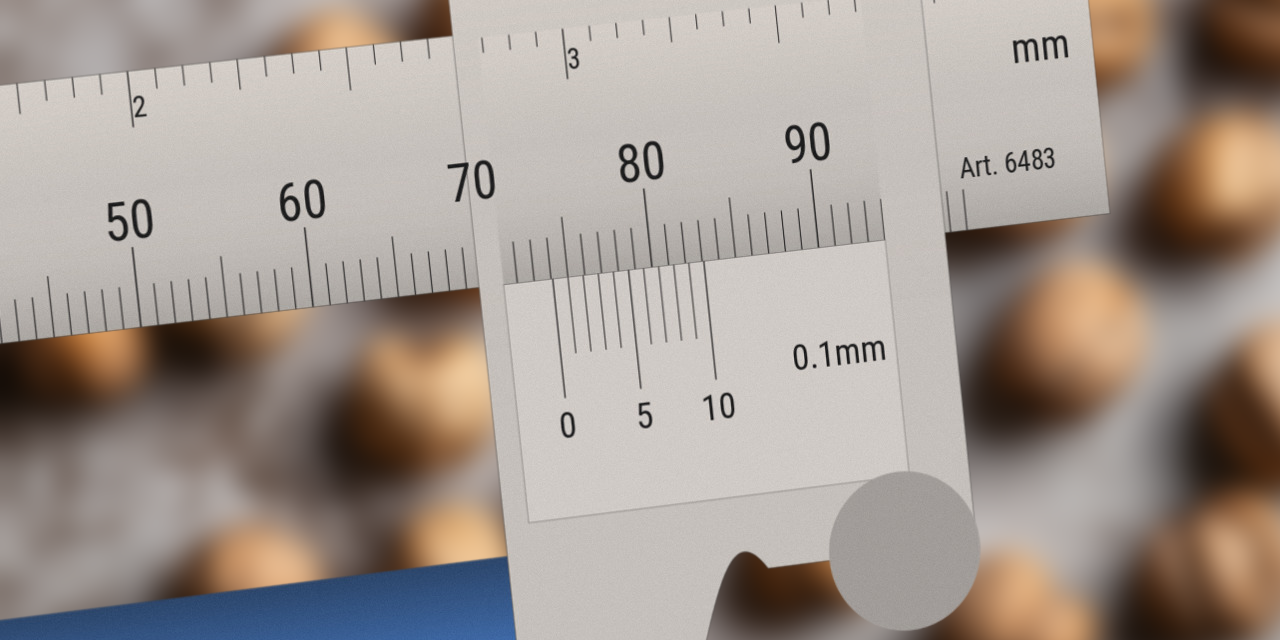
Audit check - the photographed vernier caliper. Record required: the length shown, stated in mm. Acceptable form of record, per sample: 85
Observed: 74.1
